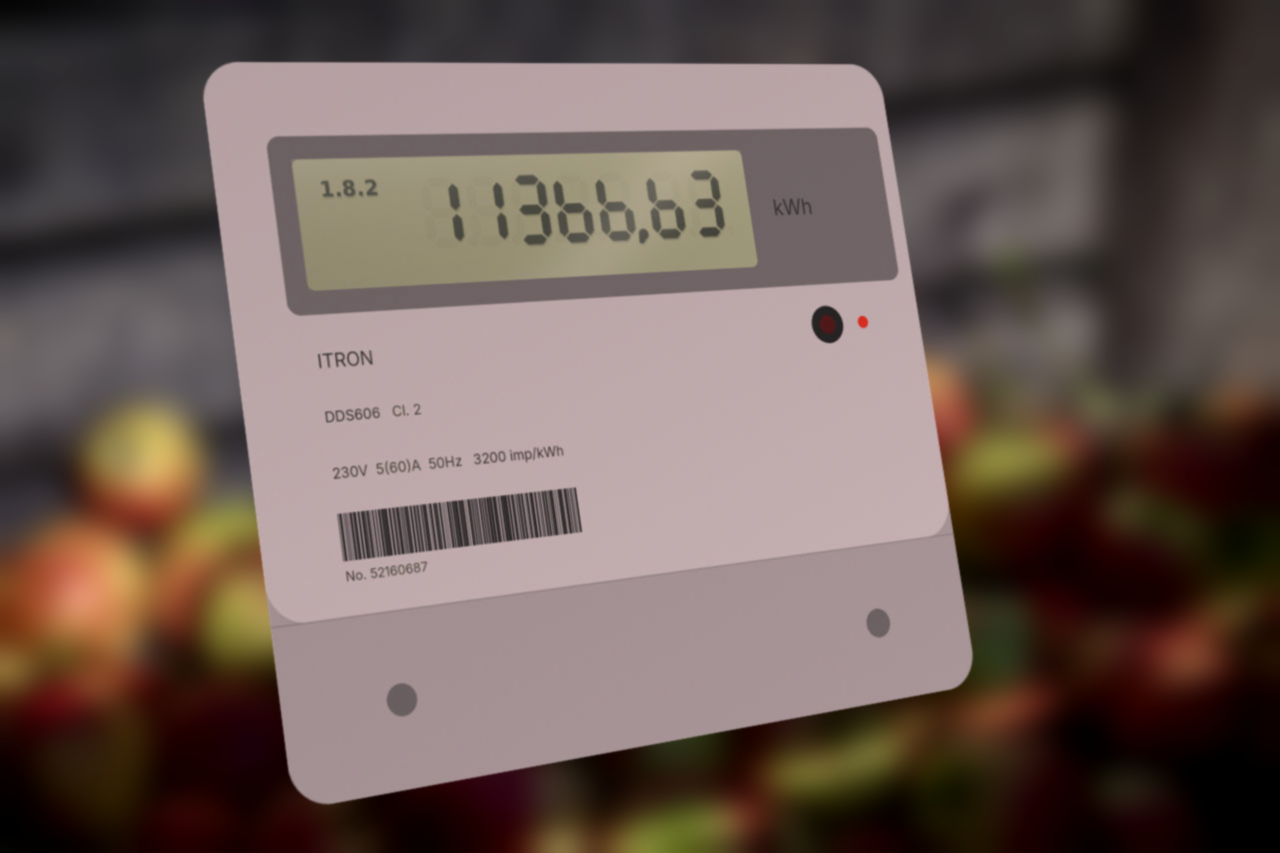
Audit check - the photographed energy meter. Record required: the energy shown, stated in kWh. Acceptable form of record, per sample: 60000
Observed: 11366.63
